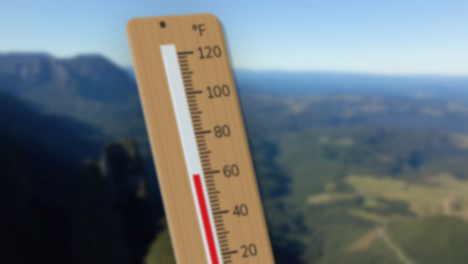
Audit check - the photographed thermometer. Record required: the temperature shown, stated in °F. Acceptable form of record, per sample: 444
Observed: 60
